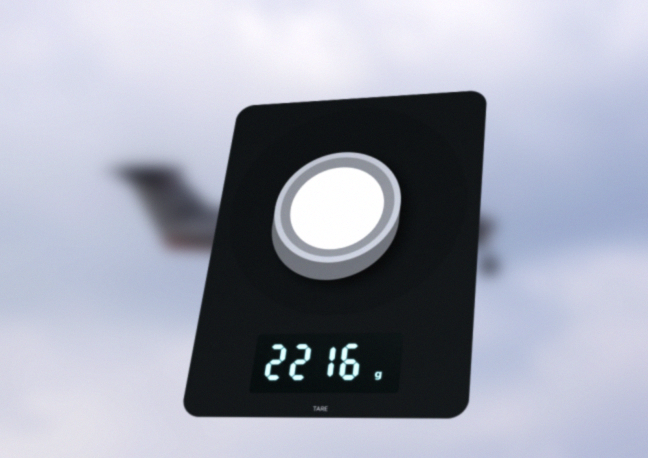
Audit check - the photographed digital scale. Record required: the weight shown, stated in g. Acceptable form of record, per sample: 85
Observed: 2216
